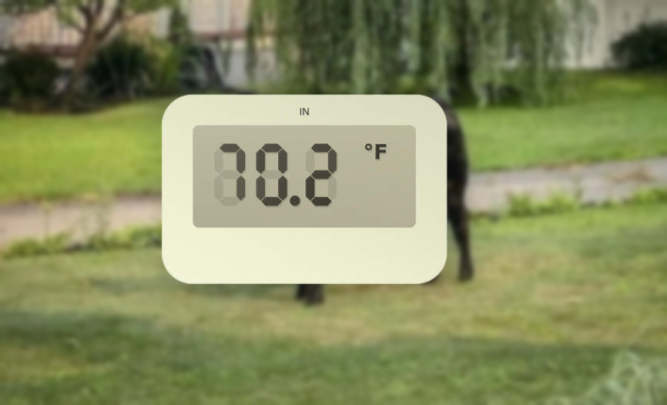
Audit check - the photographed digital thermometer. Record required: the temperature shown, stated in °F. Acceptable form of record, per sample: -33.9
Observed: 70.2
